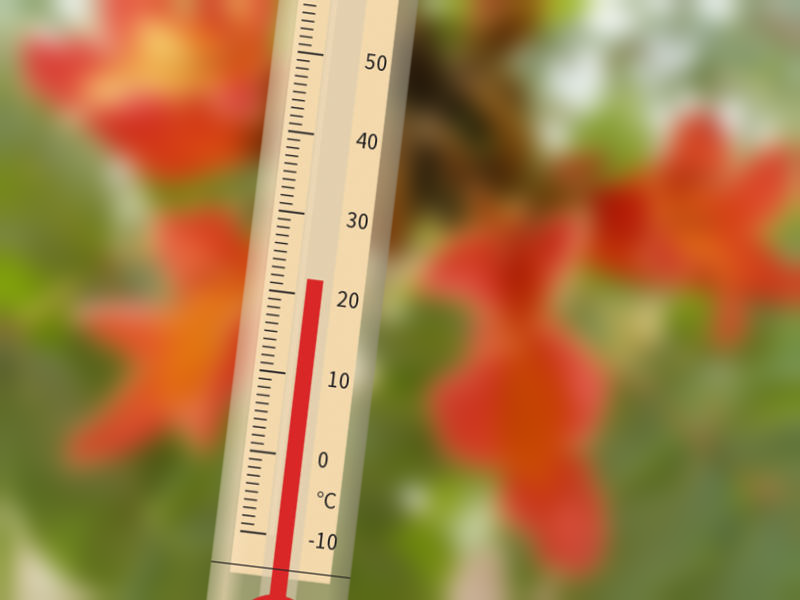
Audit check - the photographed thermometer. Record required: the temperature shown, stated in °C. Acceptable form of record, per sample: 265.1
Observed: 22
